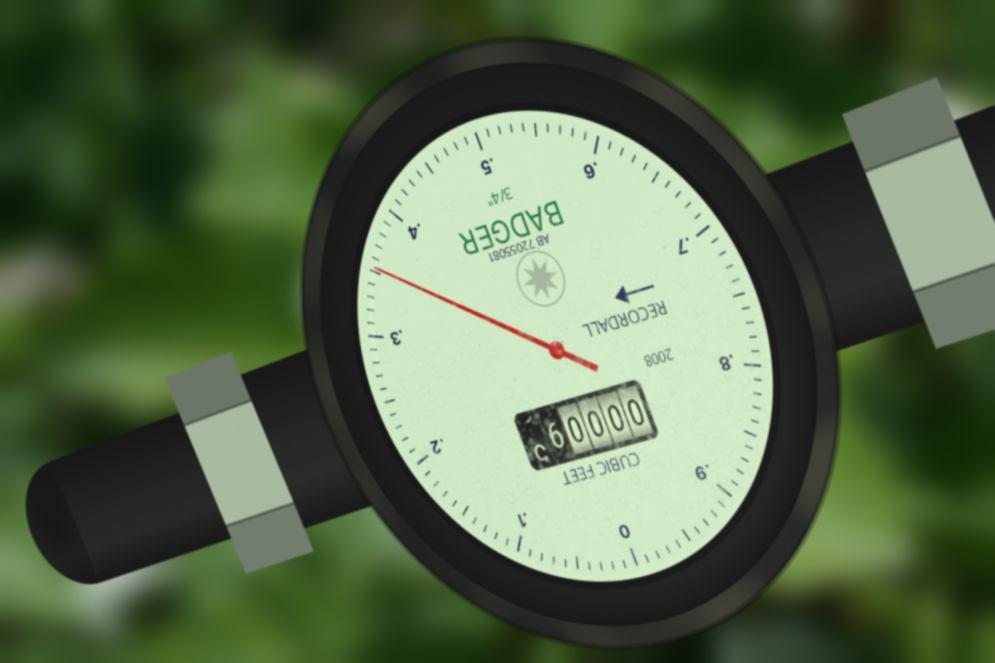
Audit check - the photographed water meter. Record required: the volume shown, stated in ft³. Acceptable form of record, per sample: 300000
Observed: 95.35
